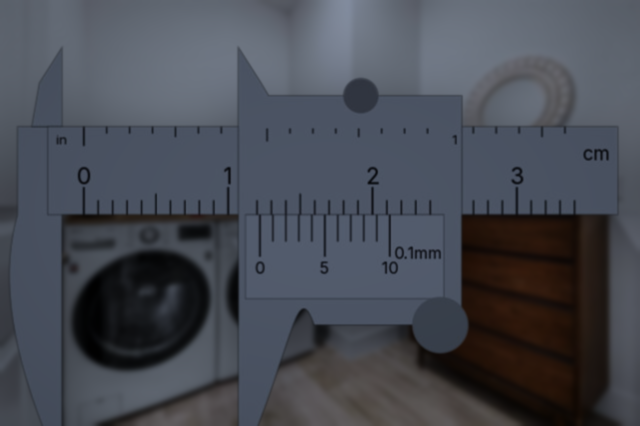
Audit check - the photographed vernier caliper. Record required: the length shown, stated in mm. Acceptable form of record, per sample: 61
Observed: 12.2
